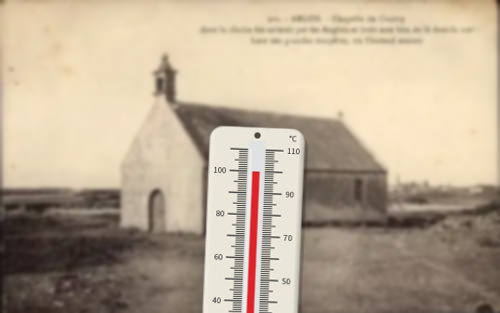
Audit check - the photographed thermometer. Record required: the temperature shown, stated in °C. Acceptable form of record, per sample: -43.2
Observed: 100
